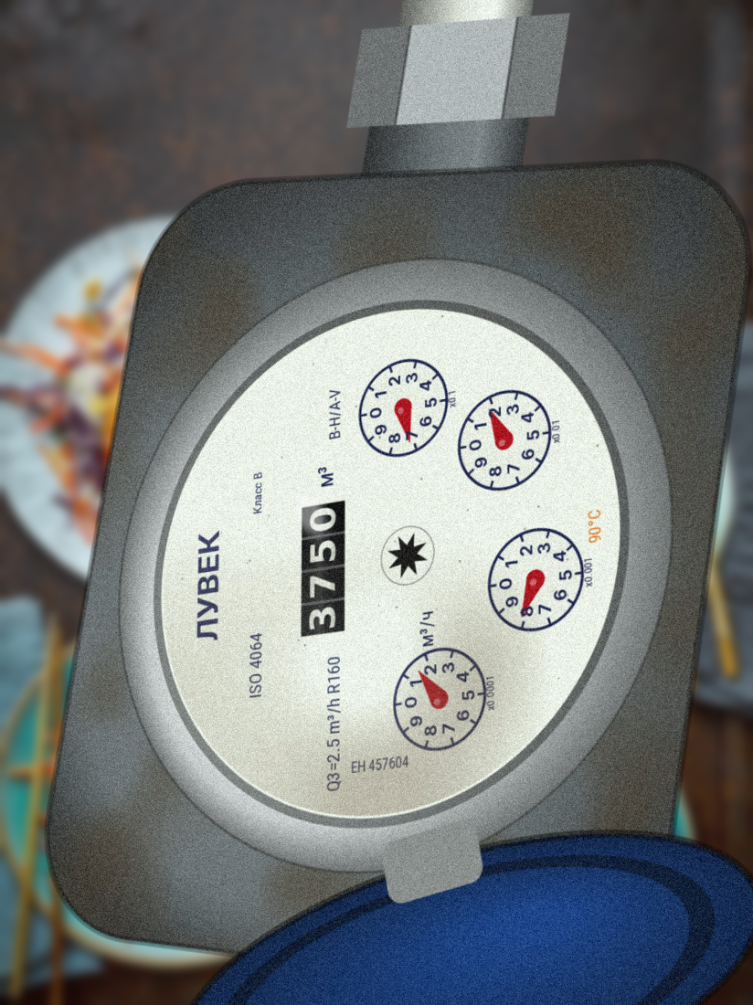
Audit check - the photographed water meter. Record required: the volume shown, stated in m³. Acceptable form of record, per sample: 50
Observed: 3750.7181
